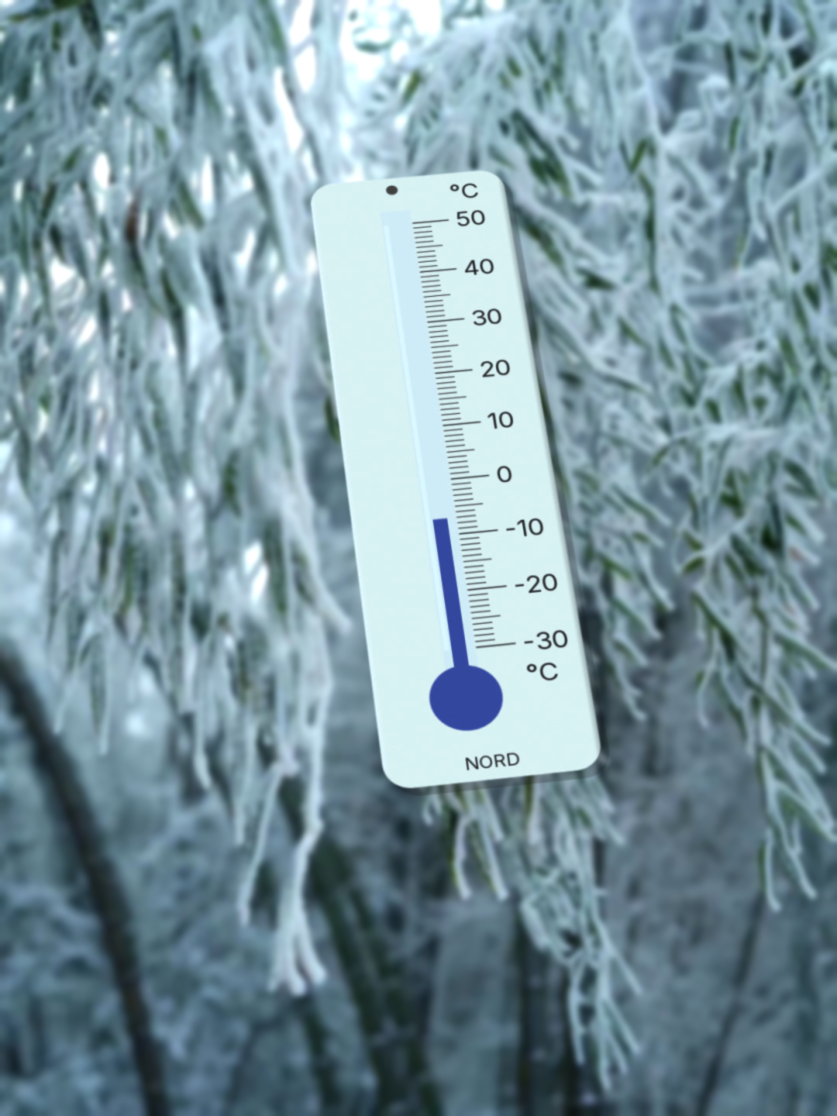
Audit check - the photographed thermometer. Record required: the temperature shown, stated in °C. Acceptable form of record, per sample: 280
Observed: -7
